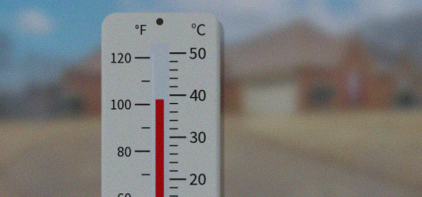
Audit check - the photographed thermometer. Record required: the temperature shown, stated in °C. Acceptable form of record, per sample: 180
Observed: 39
